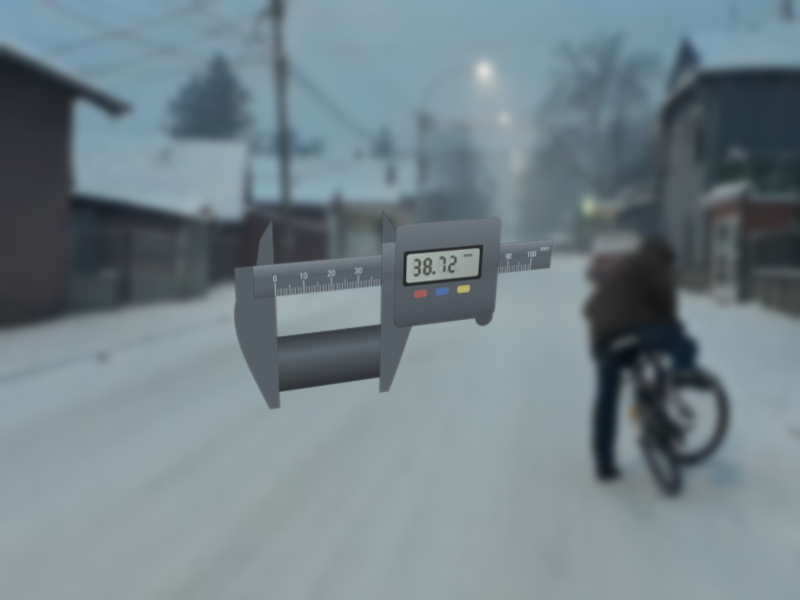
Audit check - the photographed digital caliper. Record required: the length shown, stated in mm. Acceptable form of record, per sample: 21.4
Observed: 38.72
